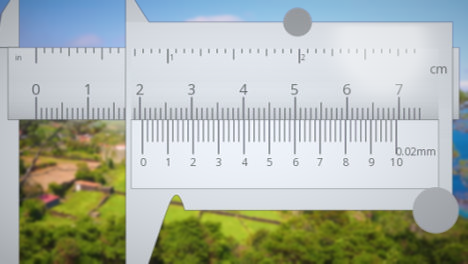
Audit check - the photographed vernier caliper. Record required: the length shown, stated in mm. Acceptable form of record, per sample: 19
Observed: 20.5
